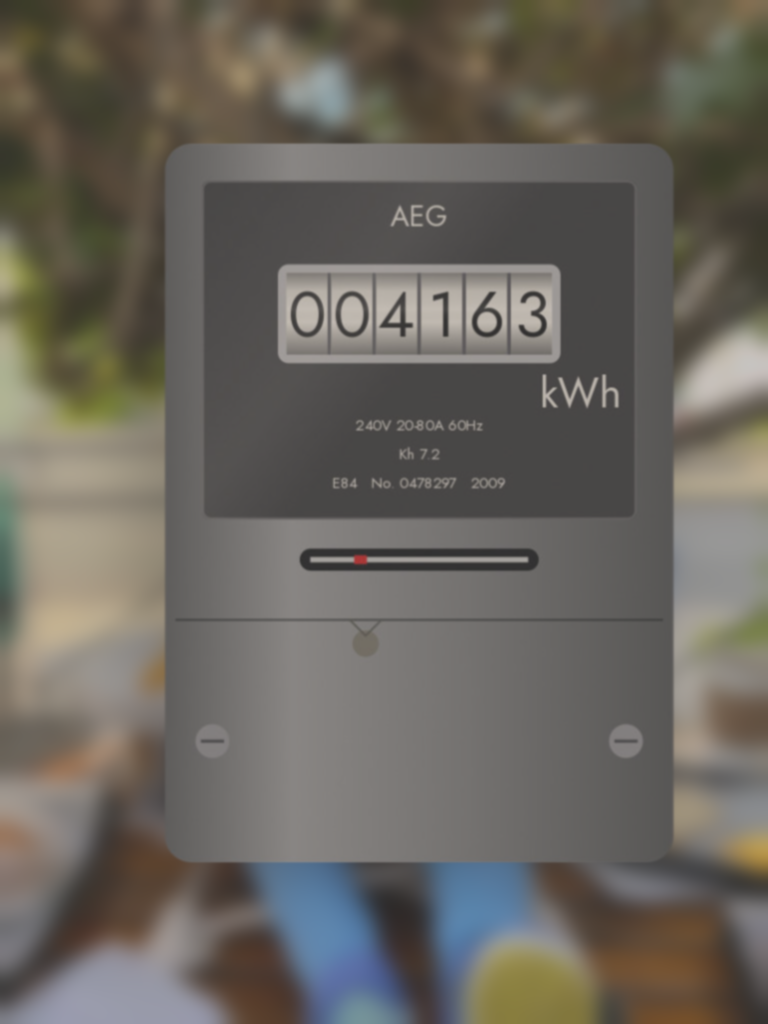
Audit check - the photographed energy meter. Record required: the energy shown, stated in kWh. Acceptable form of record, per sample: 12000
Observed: 4163
